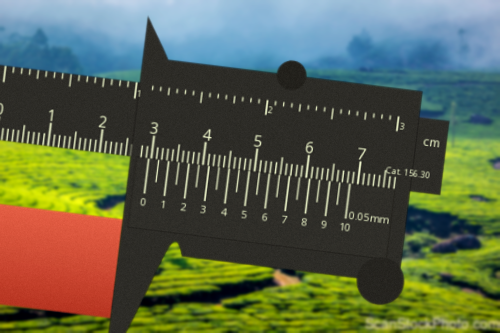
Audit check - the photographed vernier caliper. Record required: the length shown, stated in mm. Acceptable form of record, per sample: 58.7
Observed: 29.5
